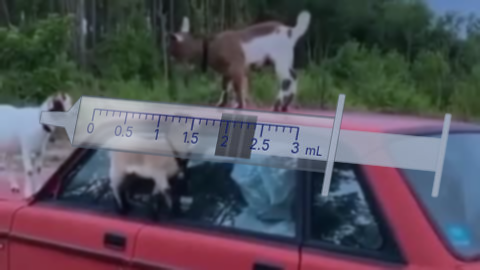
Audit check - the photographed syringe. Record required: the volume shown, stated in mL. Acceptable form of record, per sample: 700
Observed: 1.9
